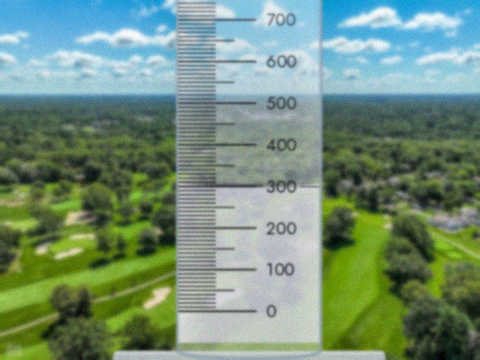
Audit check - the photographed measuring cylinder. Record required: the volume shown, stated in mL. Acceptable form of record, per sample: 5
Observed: 300
